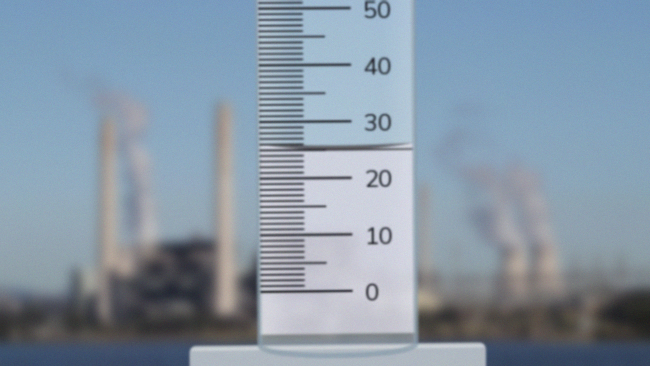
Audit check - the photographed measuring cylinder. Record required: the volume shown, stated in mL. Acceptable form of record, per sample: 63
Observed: 25
